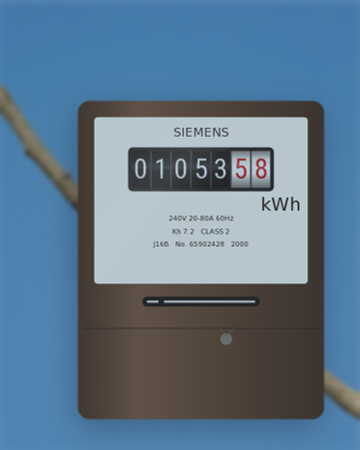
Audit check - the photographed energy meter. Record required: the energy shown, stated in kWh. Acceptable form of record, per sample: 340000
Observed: 1053.58
